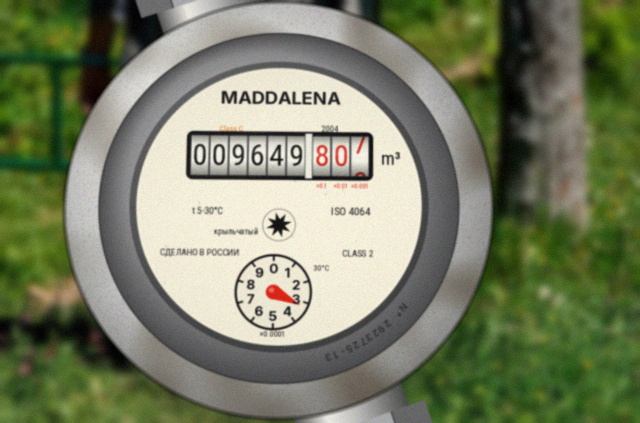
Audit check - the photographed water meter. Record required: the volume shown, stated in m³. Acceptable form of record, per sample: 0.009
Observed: 9649.8073
